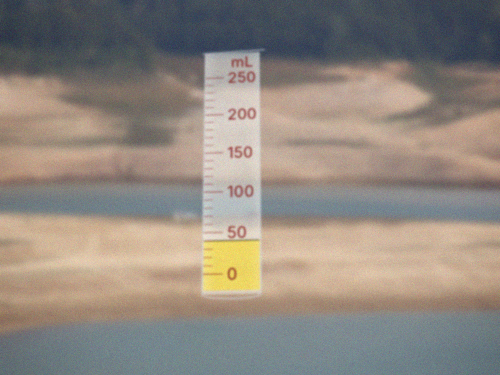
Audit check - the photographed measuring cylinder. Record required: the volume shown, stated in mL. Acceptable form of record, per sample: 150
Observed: 40
